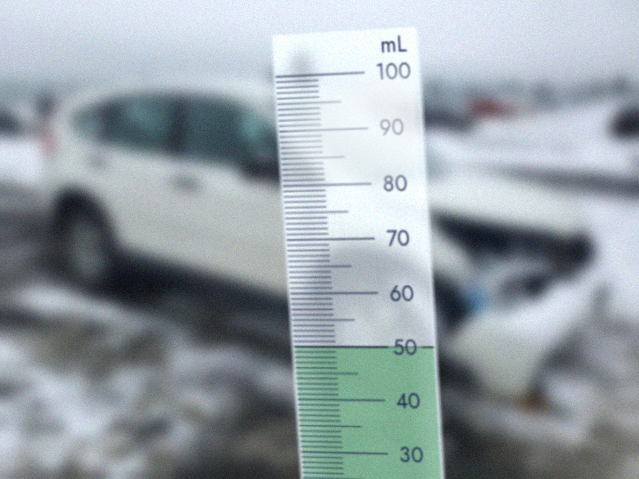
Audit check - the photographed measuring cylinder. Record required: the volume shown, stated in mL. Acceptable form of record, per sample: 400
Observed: 50
